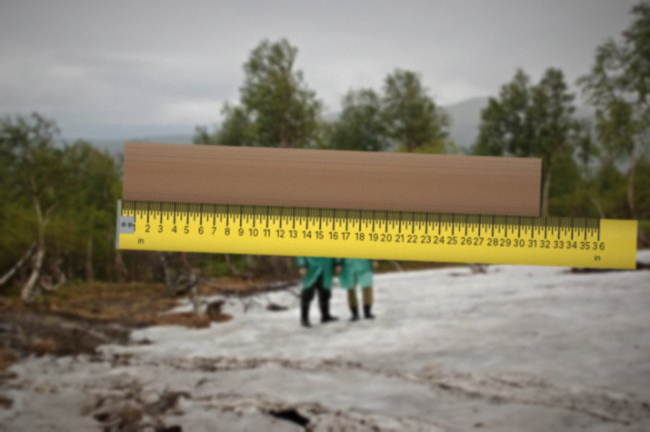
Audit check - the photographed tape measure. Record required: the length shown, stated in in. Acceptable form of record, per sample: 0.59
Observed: 31.5
